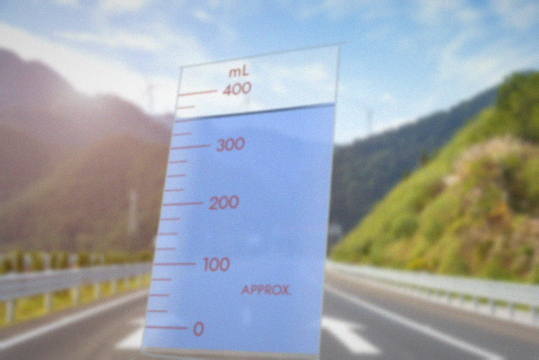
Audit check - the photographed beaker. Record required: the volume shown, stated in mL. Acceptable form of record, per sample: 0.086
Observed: 350
